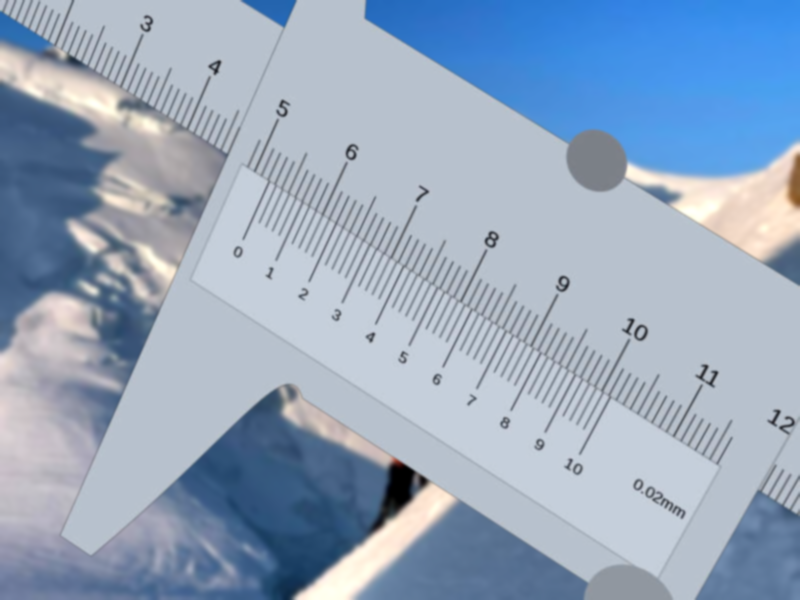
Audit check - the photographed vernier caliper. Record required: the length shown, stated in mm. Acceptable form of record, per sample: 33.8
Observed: 52.2
